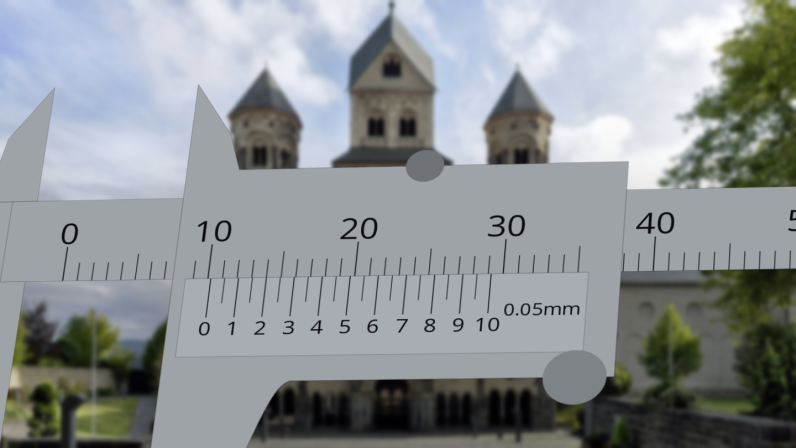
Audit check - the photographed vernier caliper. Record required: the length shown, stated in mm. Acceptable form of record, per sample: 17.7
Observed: 10.2
